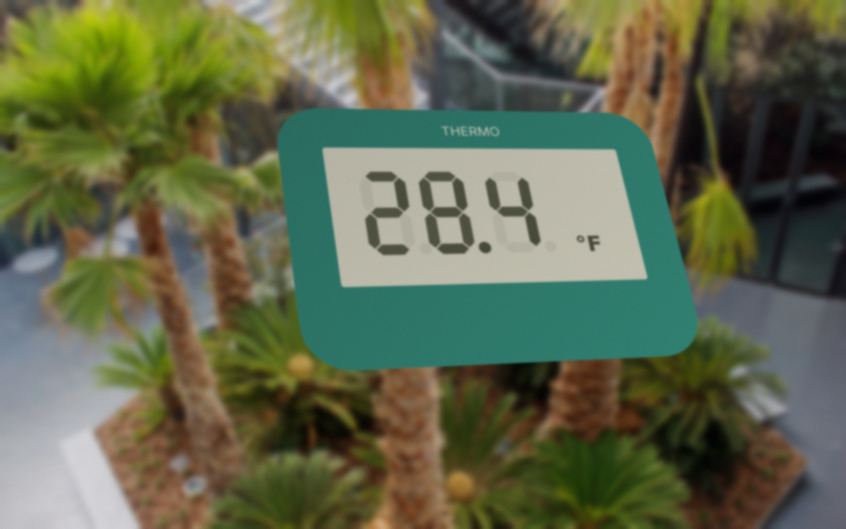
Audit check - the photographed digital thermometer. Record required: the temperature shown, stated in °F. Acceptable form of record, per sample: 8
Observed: 28.4
